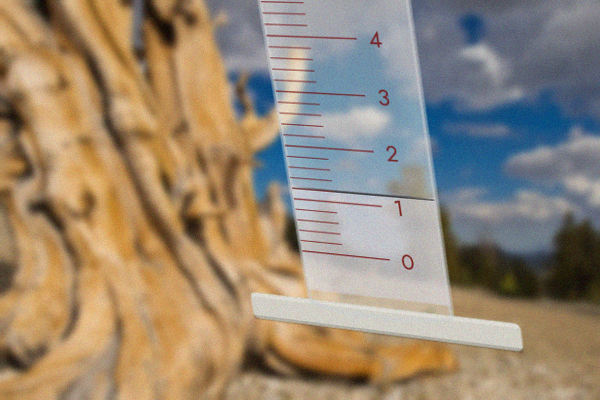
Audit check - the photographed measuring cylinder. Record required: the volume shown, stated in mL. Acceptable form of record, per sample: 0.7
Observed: 1.2
